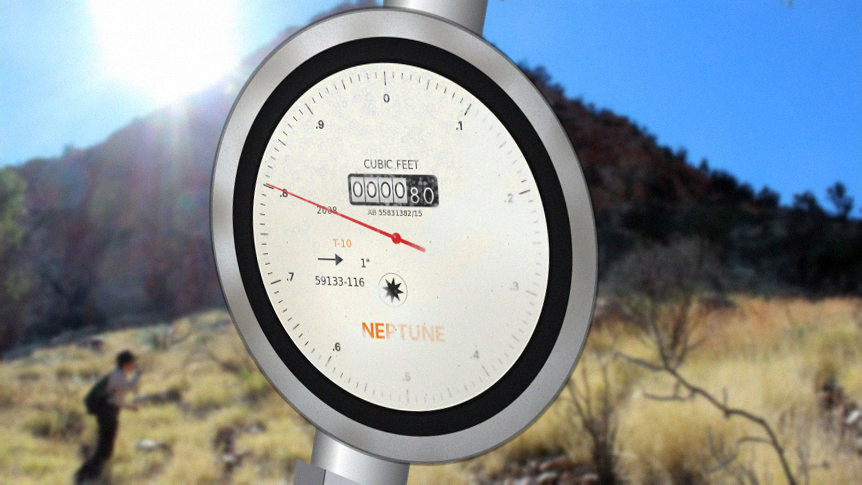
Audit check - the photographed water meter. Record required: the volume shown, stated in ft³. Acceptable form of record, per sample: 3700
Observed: 79.80
